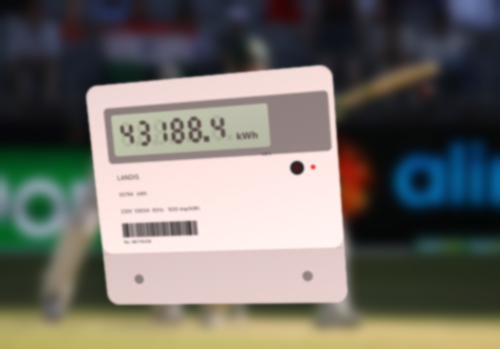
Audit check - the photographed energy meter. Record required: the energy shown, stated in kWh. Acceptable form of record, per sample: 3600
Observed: 43188.4
